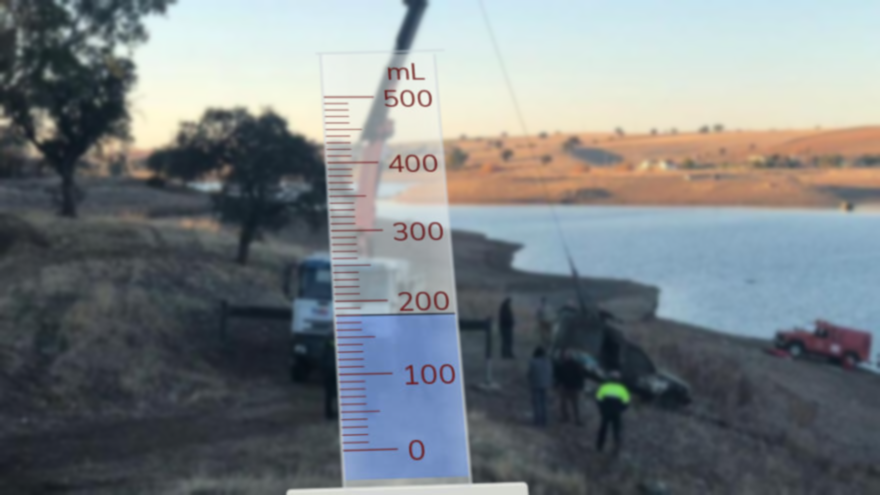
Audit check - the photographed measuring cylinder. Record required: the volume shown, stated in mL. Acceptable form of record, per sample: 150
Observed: 180
